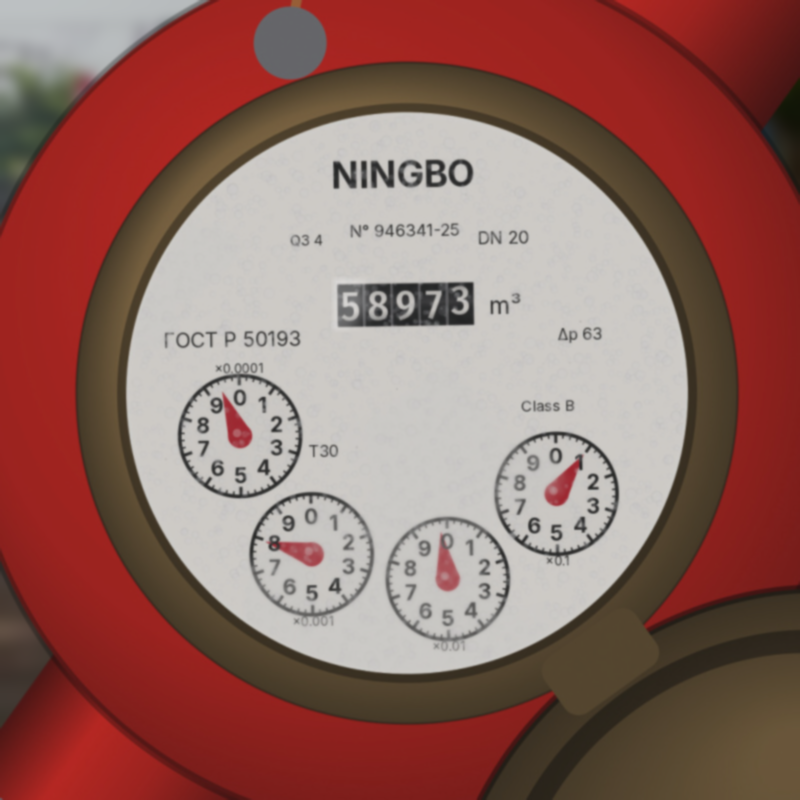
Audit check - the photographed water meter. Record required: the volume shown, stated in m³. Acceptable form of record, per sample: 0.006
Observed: 58973.0979
